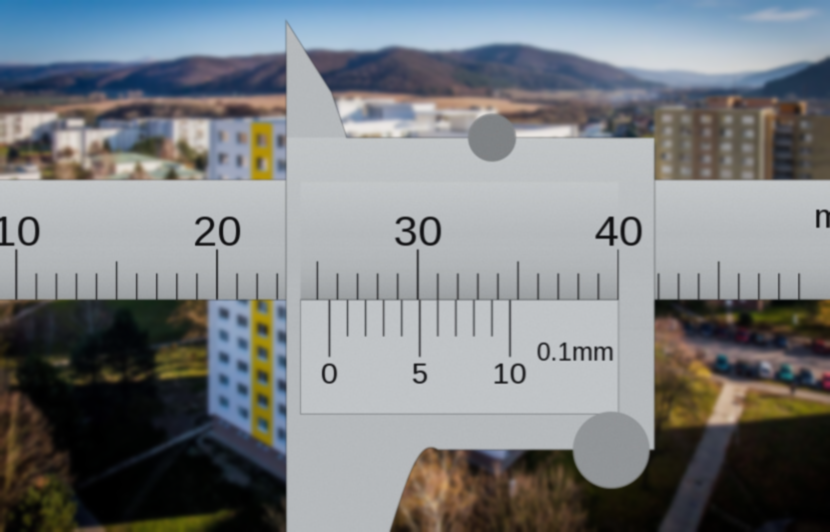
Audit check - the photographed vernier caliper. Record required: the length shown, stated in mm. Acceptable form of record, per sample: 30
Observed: 25.6
